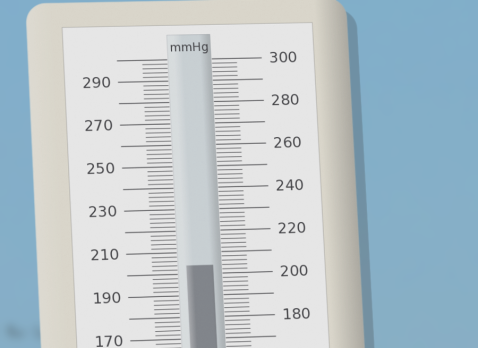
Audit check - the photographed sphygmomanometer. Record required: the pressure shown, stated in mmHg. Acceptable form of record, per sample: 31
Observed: 204
